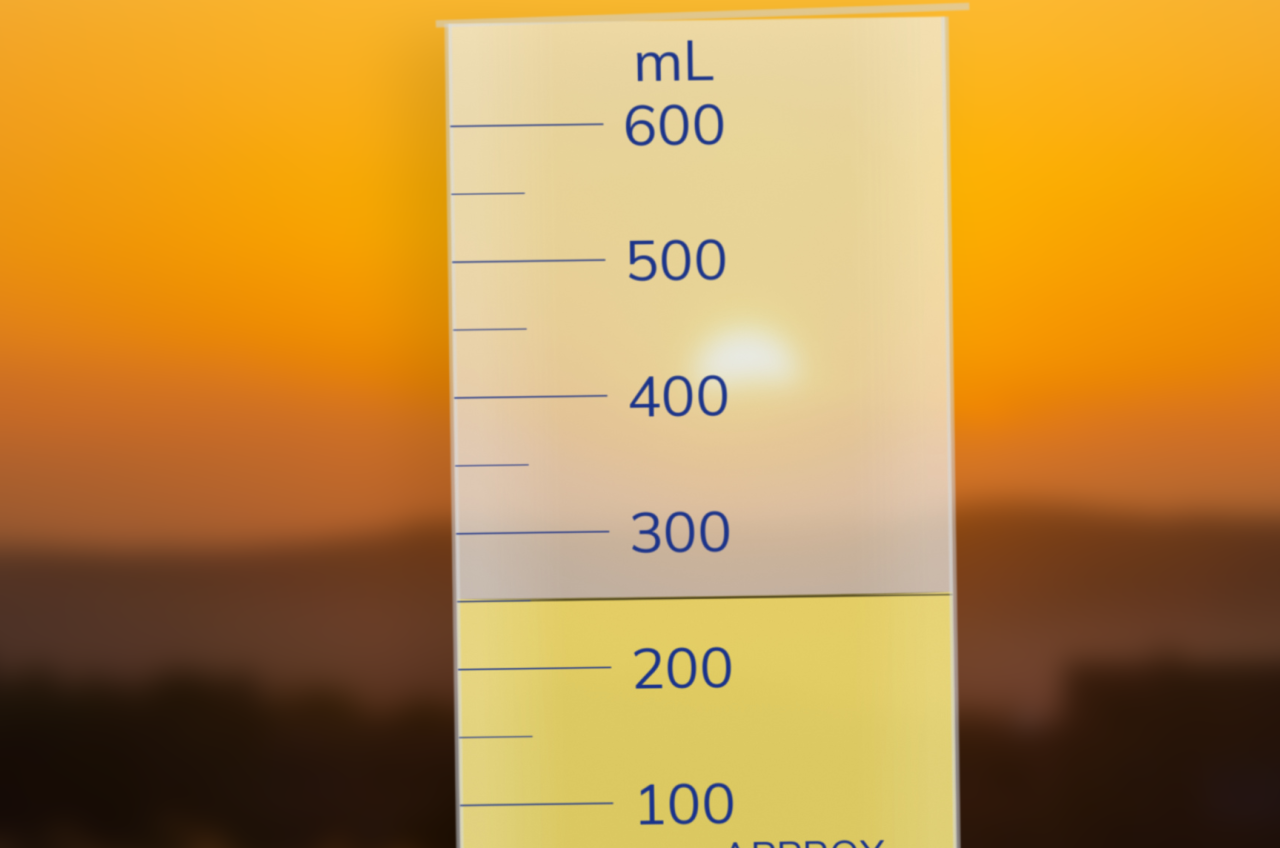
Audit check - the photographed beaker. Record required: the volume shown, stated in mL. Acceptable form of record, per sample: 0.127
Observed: 250
